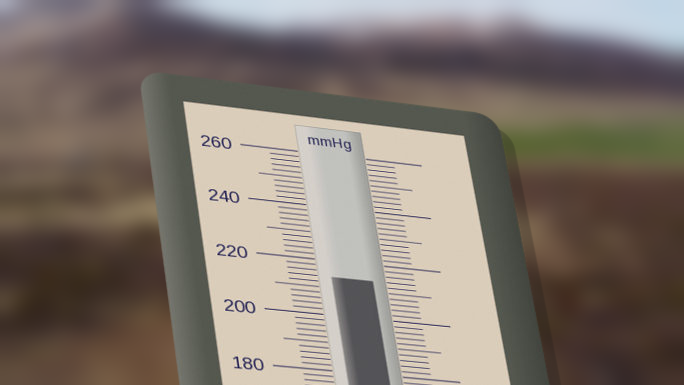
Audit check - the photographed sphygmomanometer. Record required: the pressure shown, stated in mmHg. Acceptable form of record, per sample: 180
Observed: 214
